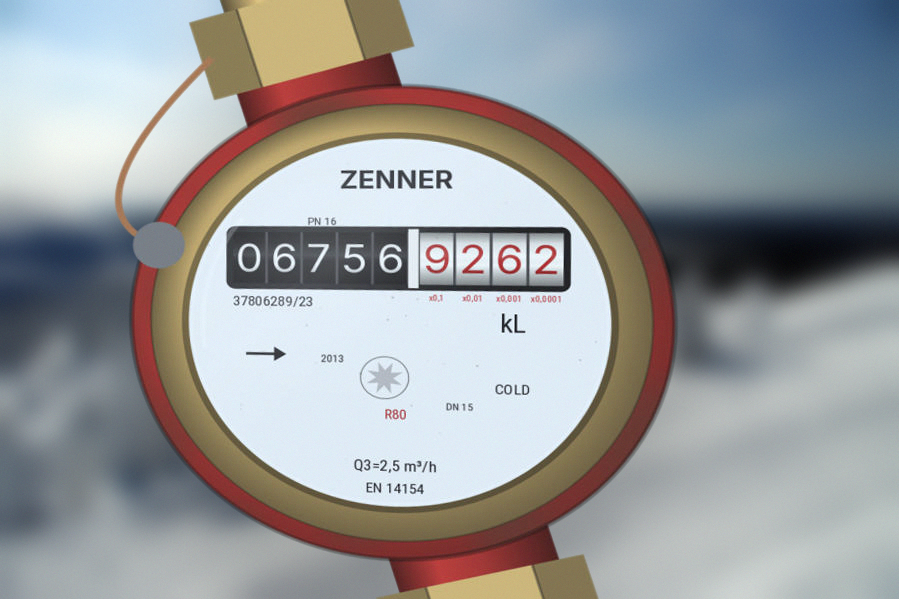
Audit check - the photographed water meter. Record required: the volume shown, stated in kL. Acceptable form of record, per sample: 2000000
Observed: 6756.9262
